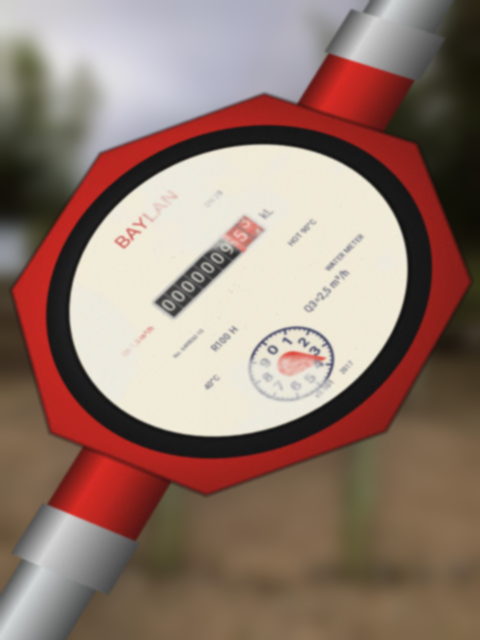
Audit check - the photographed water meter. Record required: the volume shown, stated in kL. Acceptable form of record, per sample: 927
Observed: 9.533
